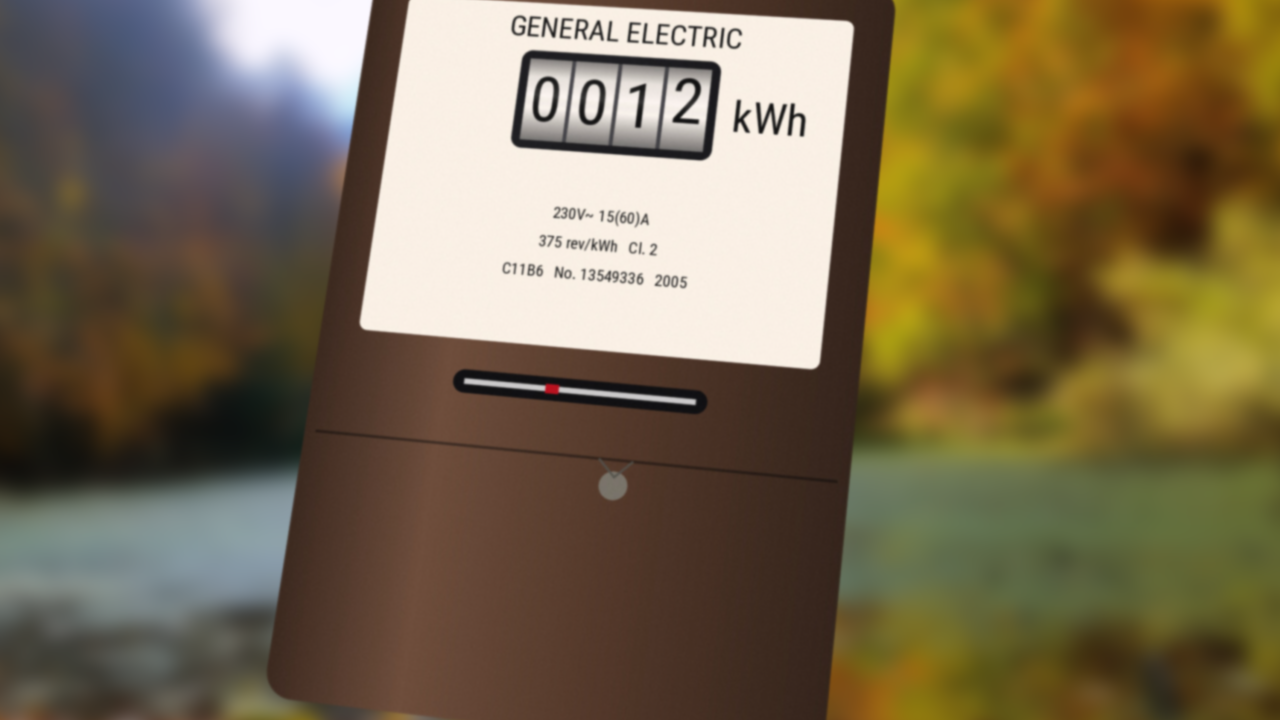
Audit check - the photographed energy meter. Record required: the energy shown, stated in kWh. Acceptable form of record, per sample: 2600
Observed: 12
